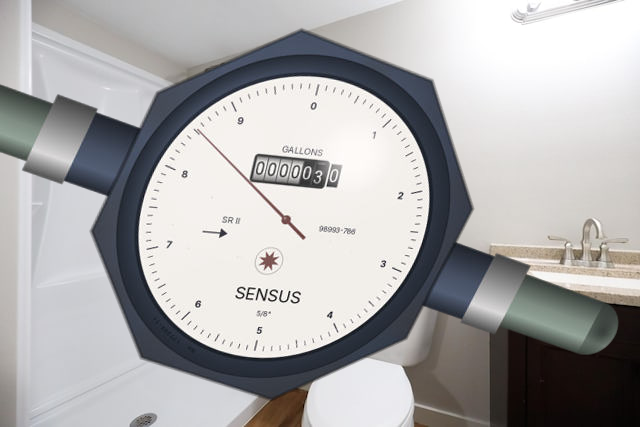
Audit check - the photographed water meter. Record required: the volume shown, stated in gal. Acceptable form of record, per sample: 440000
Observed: 28.5
